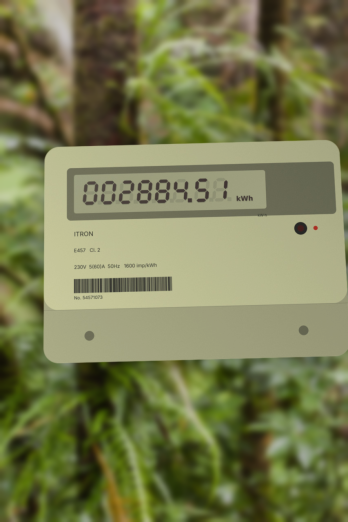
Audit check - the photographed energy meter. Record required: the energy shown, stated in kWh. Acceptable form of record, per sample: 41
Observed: 2884.51
